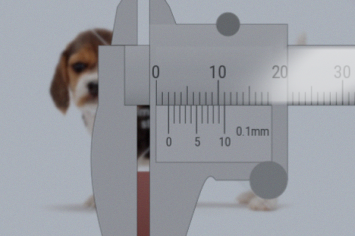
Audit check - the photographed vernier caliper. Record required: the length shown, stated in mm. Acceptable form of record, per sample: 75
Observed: 2.0
